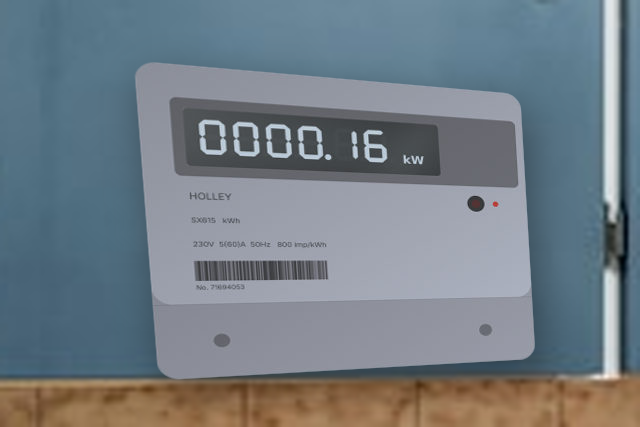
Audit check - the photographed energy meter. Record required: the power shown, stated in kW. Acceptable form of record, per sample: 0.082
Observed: 0.16
